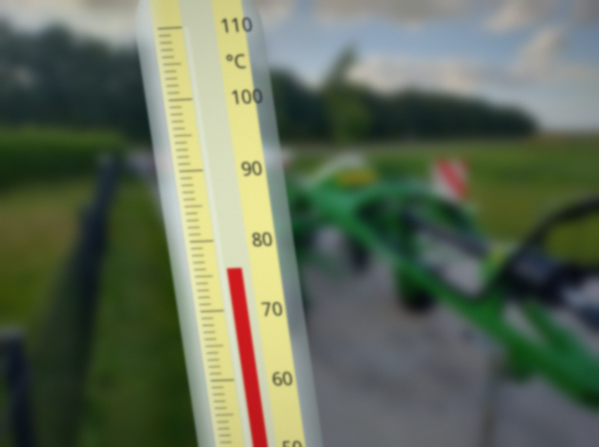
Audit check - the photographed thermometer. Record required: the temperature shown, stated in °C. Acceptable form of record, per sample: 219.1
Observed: 76
